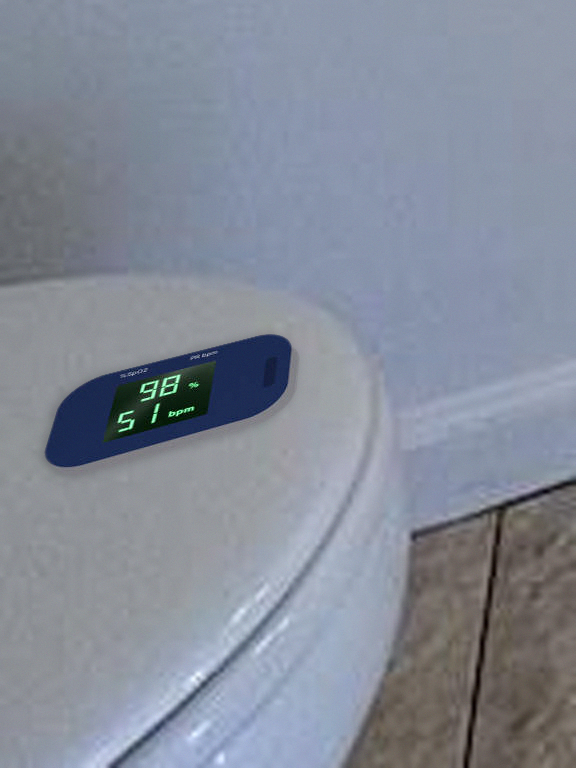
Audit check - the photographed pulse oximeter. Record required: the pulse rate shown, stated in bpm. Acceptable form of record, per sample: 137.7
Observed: 51
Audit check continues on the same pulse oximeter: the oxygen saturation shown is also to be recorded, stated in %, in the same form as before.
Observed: 98
